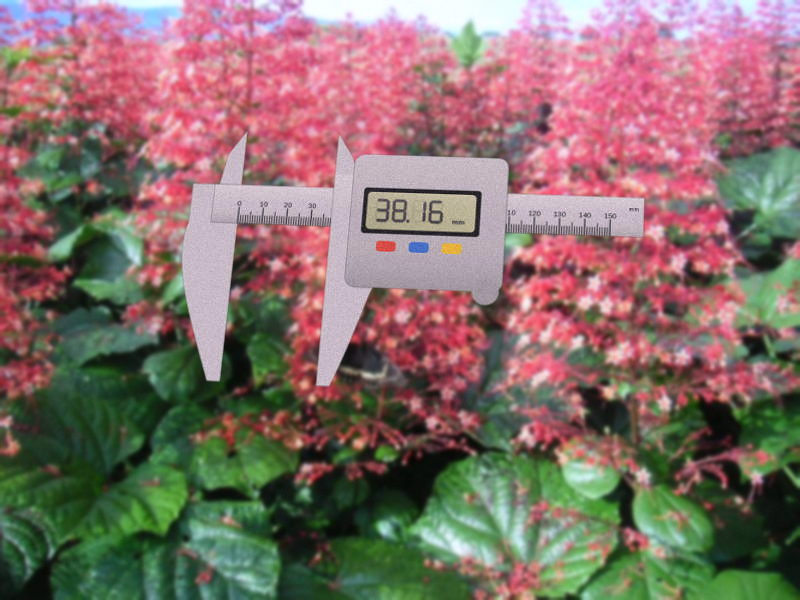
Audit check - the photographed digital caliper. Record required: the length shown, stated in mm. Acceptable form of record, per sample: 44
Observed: 38.16
